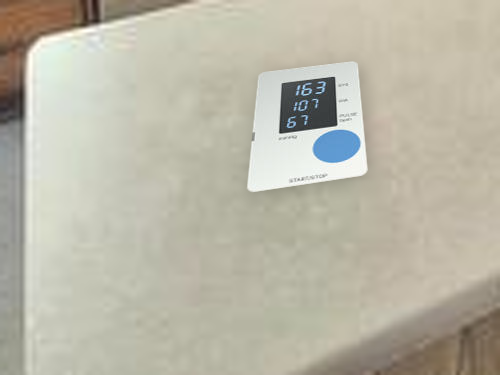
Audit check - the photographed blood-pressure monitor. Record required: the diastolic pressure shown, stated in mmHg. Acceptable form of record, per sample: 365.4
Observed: 107
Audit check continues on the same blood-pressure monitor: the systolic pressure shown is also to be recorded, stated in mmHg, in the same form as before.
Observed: 163
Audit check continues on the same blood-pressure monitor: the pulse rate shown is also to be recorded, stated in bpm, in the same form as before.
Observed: 67
